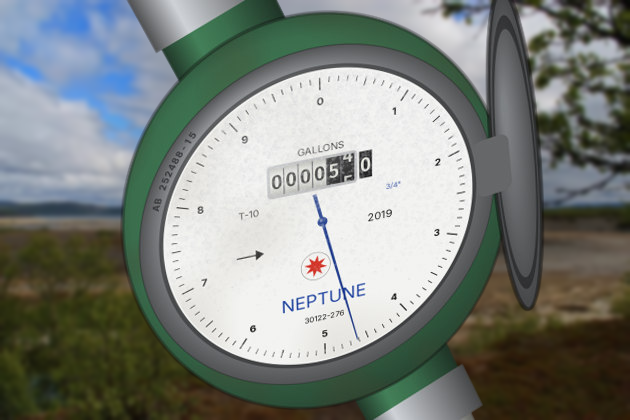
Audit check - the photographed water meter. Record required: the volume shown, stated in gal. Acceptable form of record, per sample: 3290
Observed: 544.6
